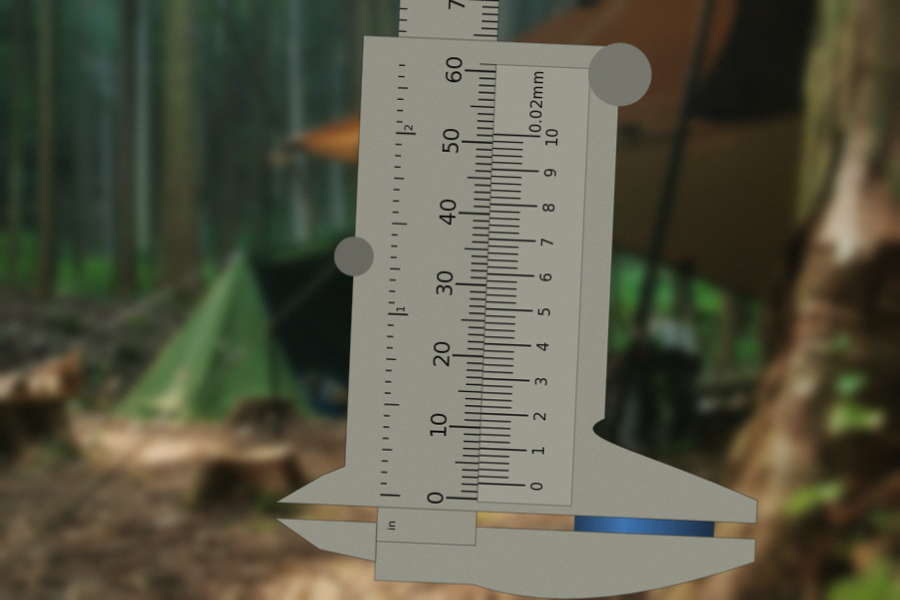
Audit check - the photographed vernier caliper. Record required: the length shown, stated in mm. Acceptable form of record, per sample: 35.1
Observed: 2.2
